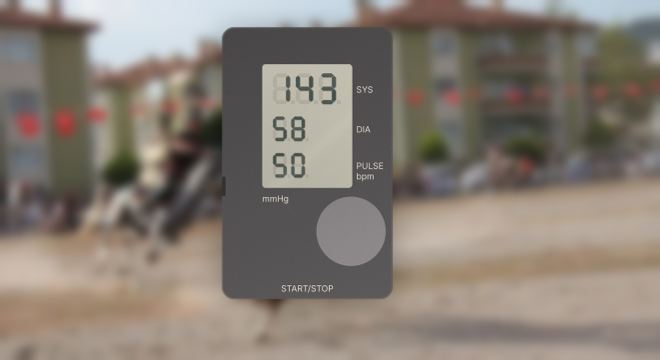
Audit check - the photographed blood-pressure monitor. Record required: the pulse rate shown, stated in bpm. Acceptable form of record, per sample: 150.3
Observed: 50
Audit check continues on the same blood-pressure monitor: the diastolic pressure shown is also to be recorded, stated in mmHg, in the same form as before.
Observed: 58
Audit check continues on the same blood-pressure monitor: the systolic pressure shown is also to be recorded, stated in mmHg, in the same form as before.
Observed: 143
